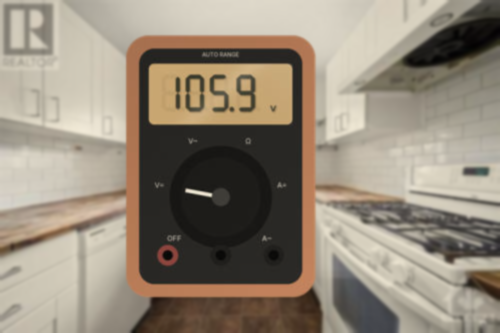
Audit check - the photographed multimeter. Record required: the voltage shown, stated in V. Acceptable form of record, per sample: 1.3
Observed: 105.9
